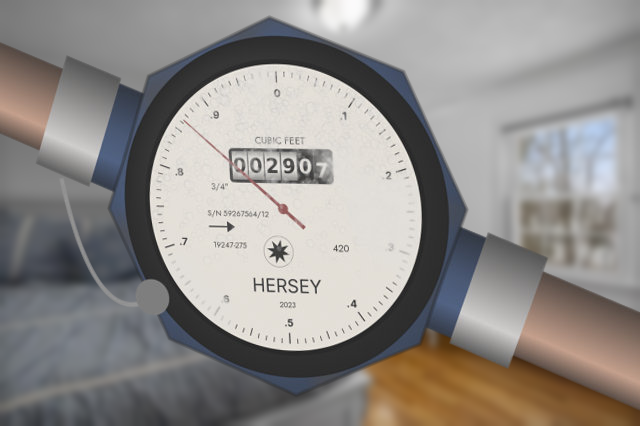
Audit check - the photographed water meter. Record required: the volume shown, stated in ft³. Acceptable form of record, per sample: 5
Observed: 2906.86
